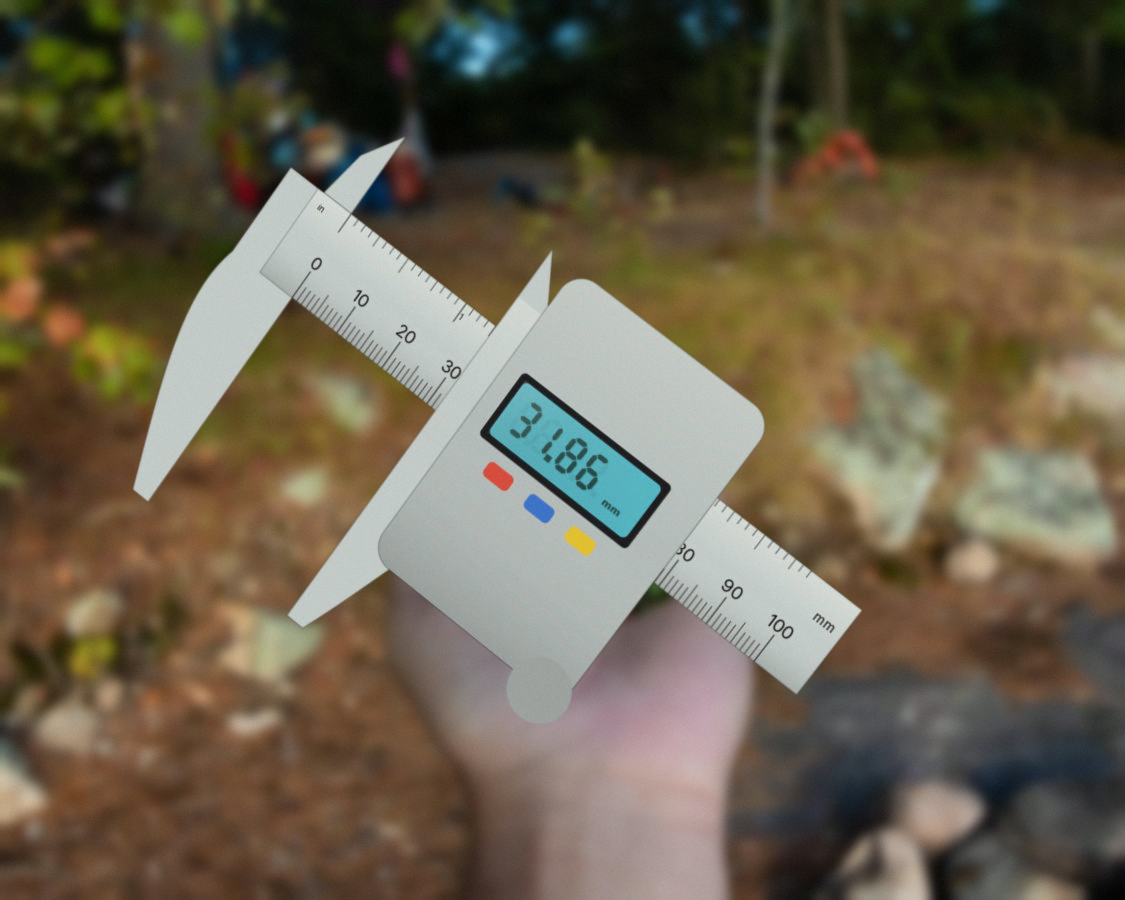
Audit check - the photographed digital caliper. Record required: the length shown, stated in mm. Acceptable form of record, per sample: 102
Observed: 31.86
